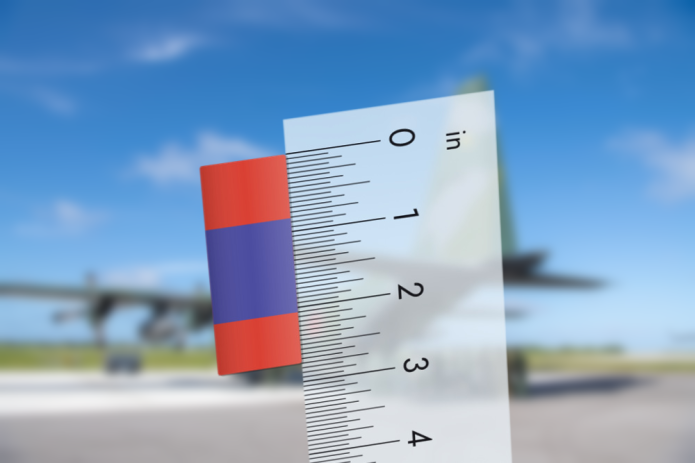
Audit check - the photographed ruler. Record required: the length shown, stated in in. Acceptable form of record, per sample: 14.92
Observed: 2.75
